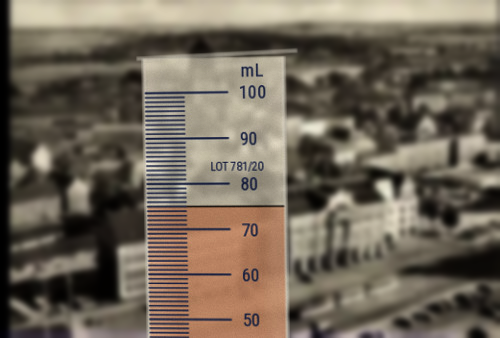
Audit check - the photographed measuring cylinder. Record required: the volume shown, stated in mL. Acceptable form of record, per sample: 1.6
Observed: 75
